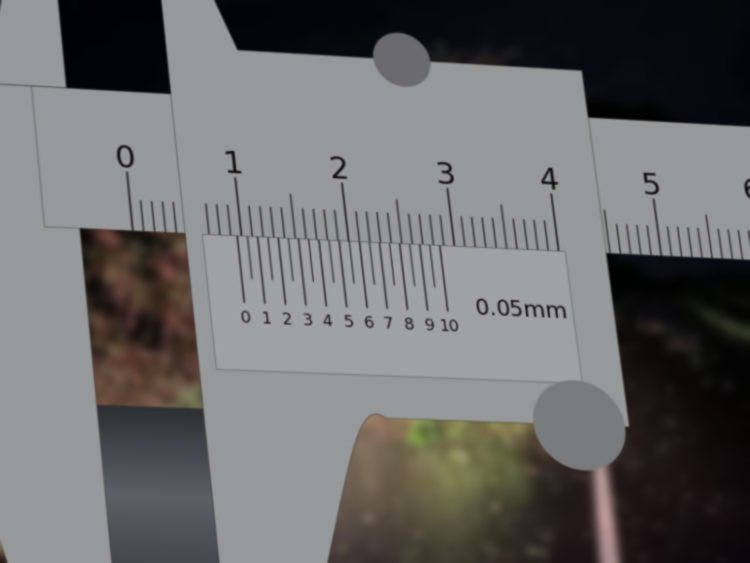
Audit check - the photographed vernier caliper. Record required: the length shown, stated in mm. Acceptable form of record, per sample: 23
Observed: 9.6
